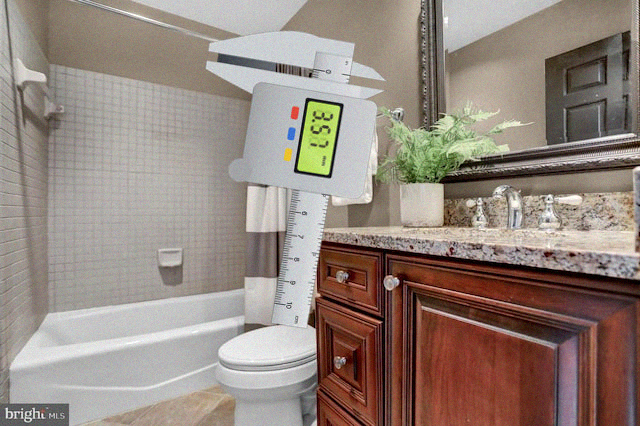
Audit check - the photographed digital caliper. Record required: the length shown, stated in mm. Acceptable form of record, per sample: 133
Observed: 3.57
